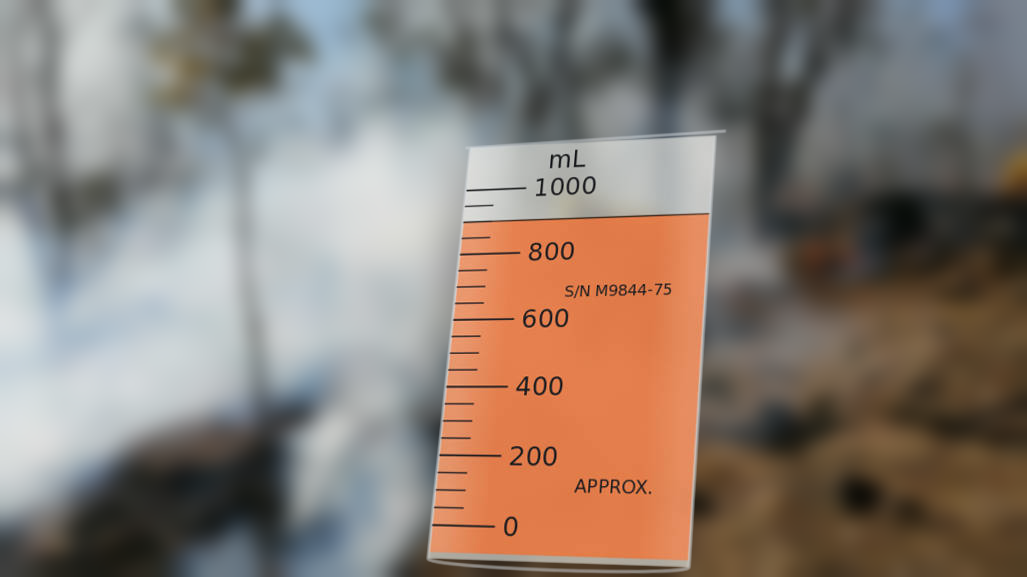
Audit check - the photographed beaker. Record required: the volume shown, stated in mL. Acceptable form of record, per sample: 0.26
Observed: 900
